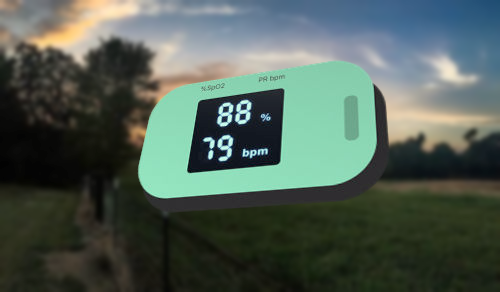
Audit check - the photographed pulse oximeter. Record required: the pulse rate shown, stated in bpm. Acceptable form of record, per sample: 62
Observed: 79
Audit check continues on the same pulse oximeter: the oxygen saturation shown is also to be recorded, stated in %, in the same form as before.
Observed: 88
